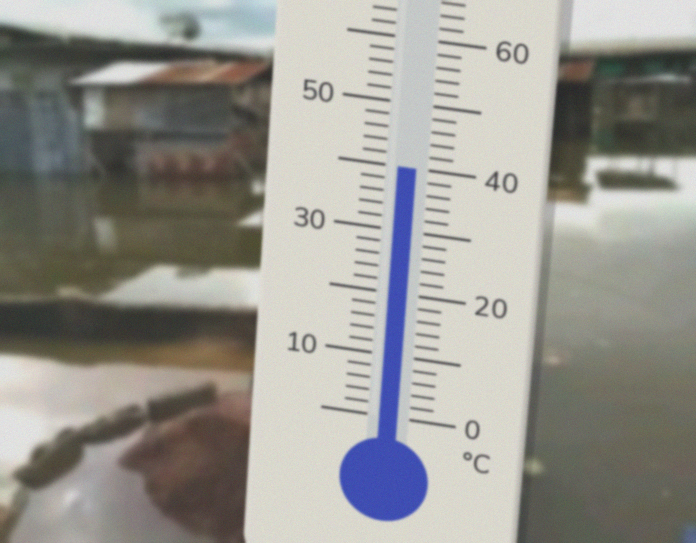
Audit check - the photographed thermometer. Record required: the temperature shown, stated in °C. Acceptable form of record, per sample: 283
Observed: 40
